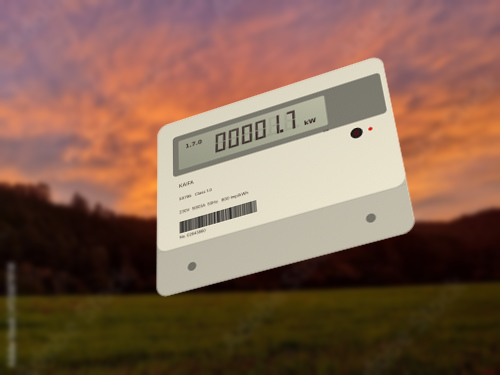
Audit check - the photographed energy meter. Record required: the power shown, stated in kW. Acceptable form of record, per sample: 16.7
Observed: 1.7
